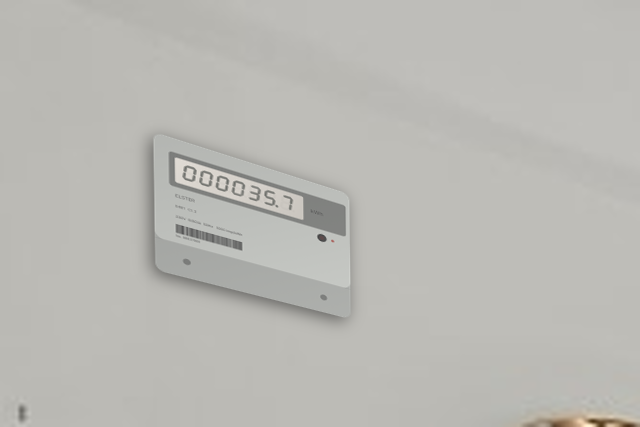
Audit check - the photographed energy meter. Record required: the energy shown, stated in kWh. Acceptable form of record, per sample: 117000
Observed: 35.7
